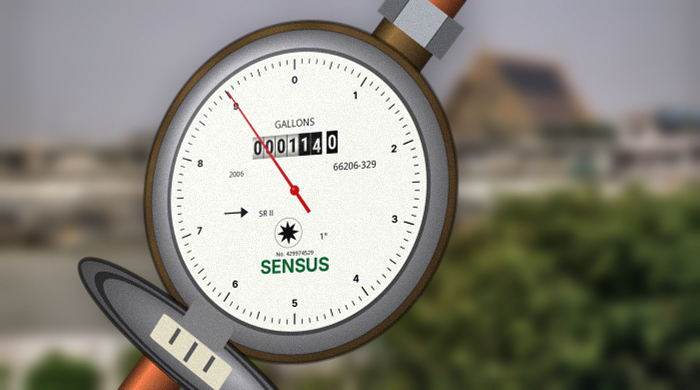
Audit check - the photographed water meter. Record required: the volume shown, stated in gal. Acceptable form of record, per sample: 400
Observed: 1139.0
